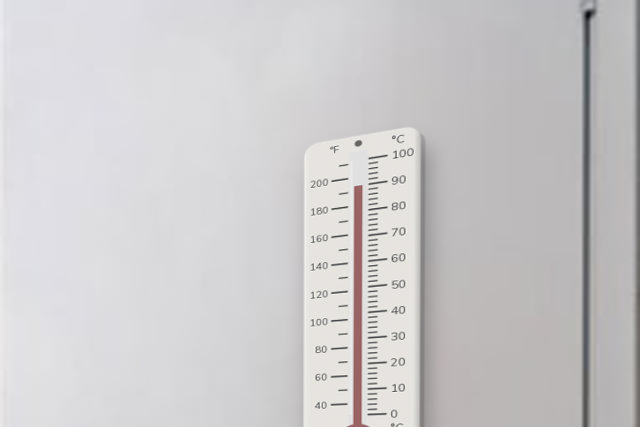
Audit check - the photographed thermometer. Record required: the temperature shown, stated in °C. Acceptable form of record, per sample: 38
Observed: 90
